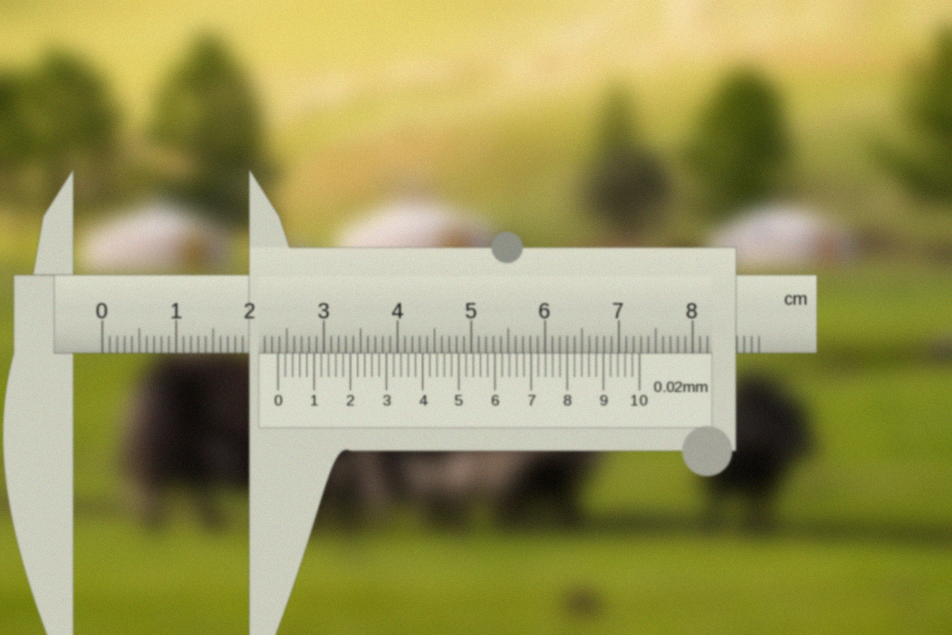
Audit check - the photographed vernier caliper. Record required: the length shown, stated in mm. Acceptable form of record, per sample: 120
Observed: 23.8
